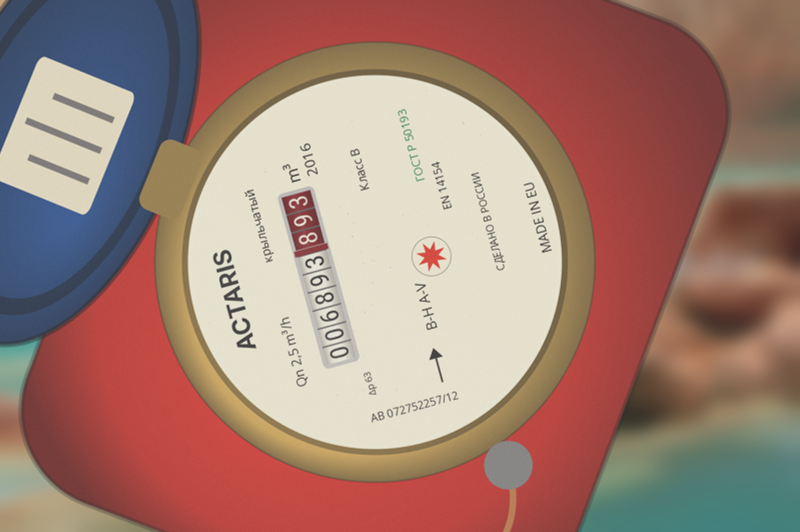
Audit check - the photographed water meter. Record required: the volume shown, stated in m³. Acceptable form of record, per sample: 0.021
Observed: 6893.893
